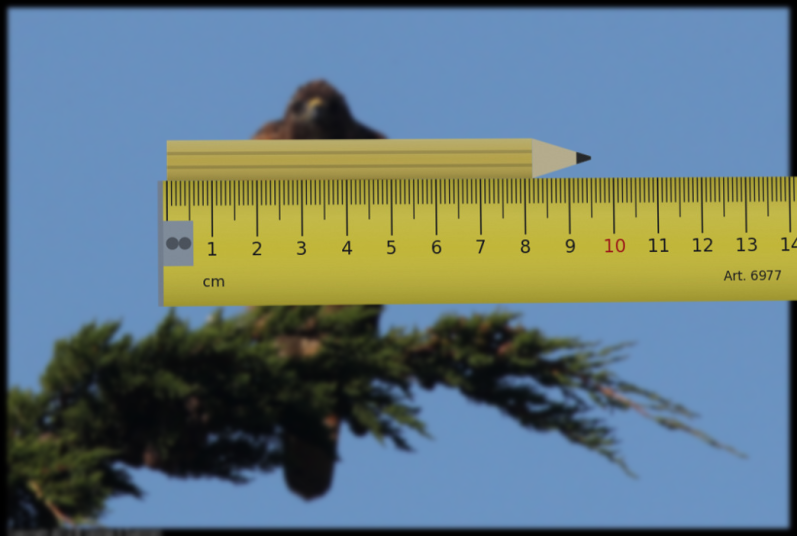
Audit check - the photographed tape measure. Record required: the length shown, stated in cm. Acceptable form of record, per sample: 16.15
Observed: 9.5
